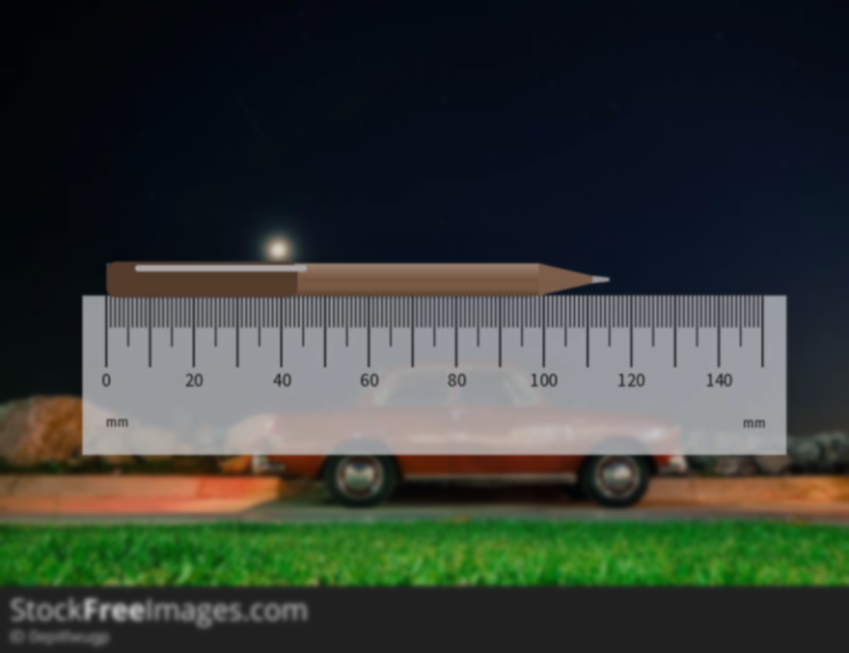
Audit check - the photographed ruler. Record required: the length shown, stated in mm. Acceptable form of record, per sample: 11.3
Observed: 115
